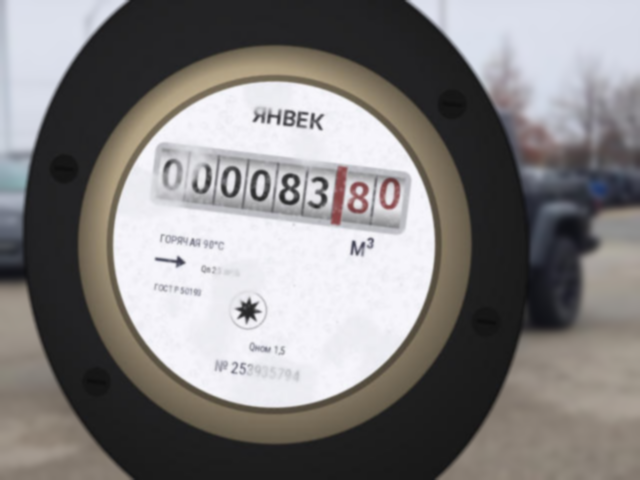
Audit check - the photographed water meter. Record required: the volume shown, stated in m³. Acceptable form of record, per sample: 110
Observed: 83.80
